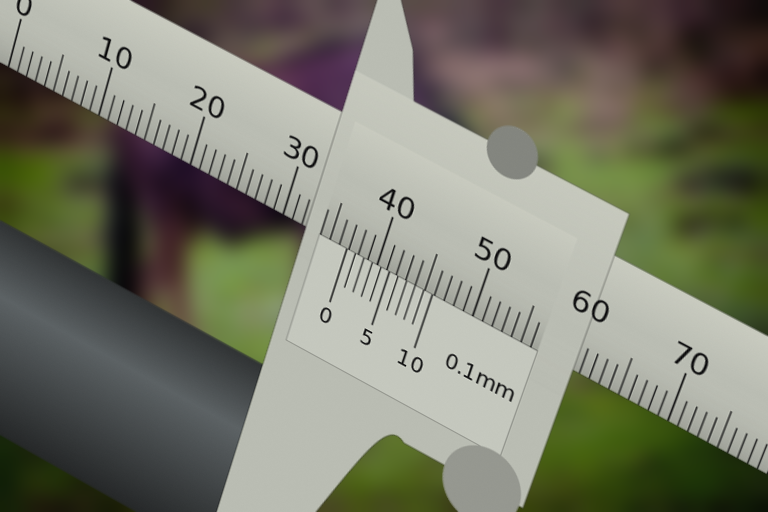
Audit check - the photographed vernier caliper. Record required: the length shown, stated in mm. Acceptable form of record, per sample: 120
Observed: 36.8
